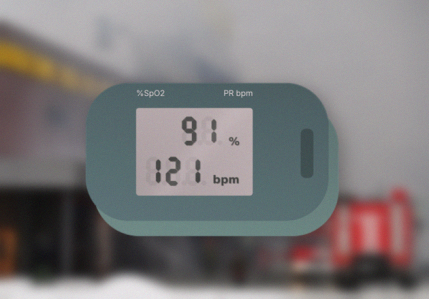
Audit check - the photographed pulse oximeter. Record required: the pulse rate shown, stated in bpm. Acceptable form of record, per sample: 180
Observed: 121
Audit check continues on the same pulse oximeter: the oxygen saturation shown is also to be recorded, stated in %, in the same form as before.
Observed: 91
